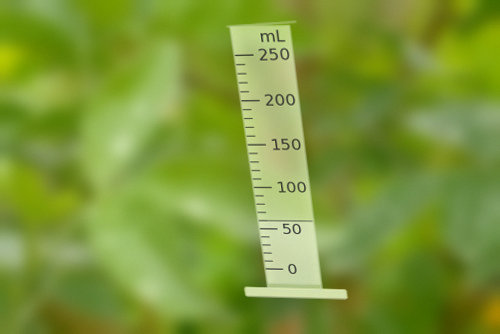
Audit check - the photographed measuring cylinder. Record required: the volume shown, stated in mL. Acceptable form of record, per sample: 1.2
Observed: 60
